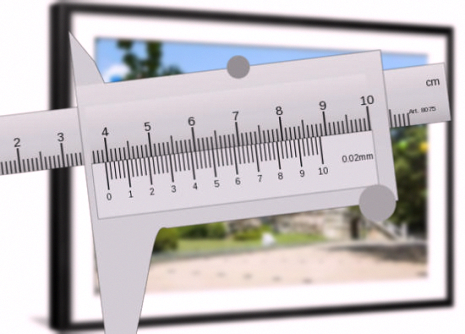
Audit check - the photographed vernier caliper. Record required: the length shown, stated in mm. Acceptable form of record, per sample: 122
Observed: 39.5
